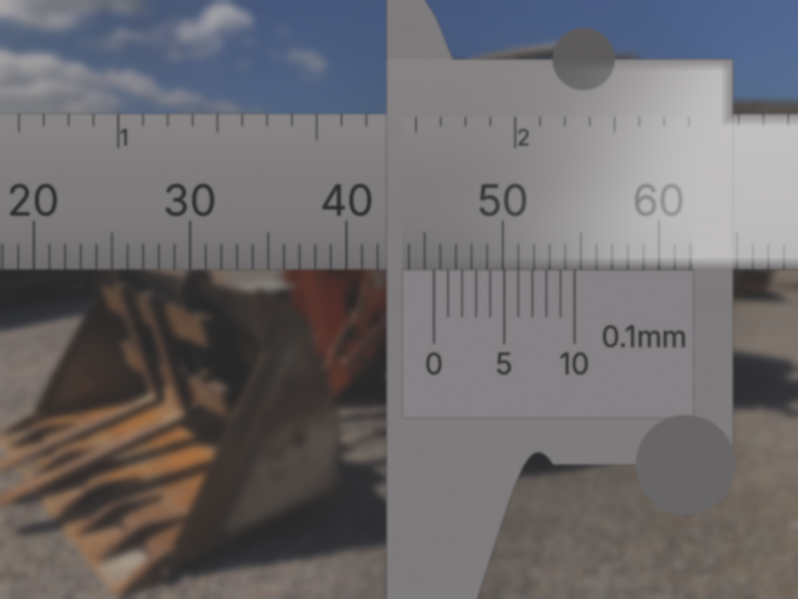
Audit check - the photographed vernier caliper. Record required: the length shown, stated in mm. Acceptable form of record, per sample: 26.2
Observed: 45.6
